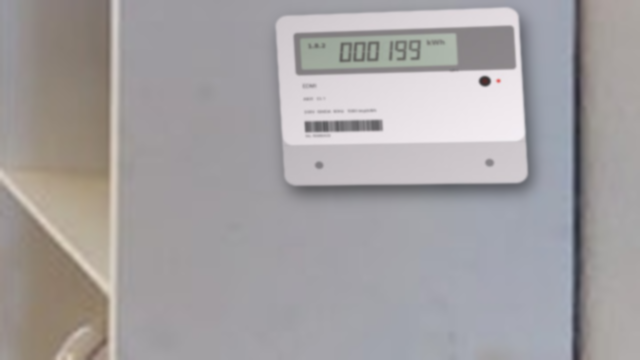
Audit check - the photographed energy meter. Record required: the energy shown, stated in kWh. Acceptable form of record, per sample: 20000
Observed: 199
